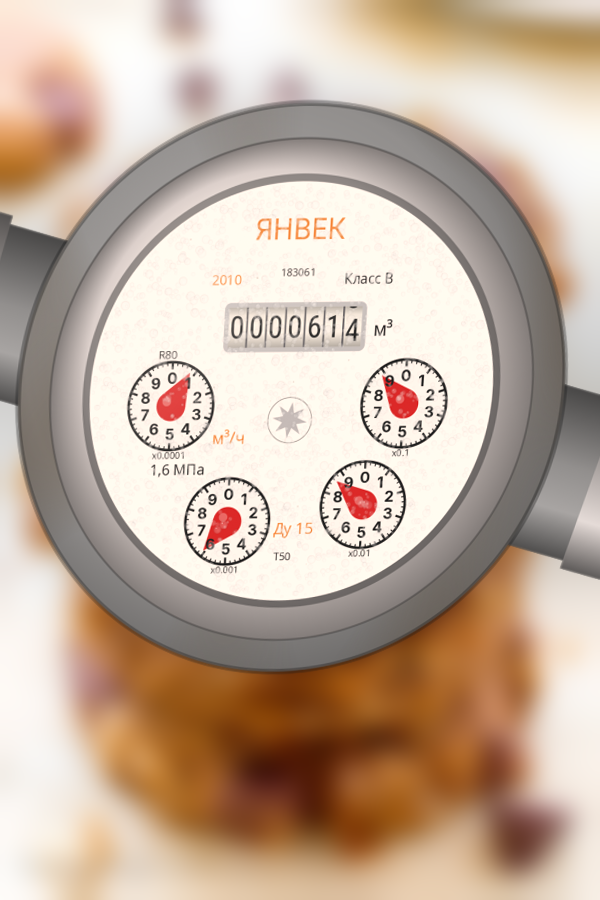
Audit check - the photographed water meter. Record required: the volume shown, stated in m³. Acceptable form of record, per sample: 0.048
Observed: 613.8860
